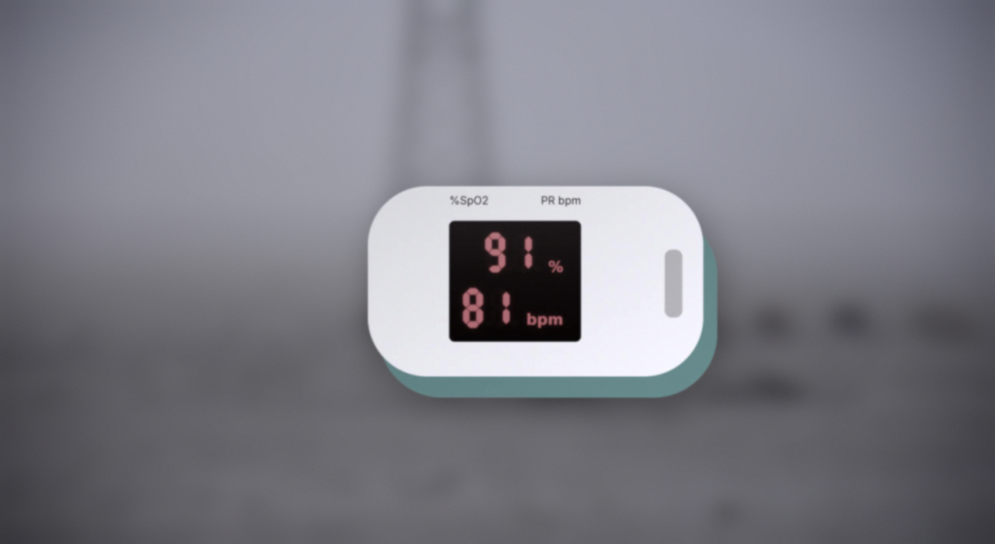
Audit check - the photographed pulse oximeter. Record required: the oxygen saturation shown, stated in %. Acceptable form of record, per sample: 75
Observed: 91
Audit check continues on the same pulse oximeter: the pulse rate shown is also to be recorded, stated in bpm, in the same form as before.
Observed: 81
